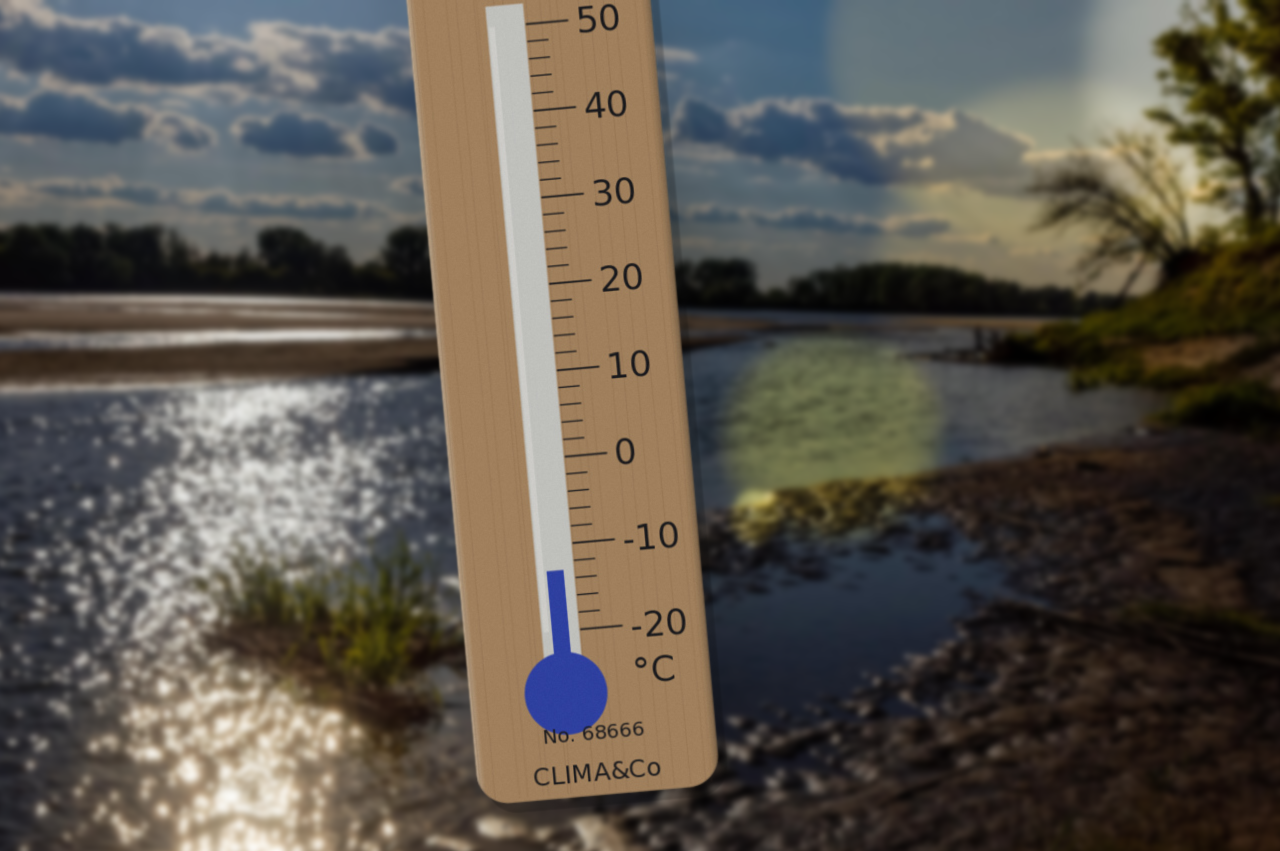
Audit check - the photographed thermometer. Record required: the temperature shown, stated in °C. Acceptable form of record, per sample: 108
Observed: -13
